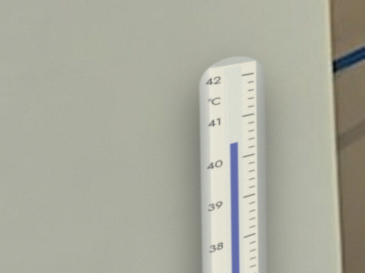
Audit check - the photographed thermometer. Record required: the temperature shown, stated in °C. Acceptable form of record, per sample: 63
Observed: 40.4
